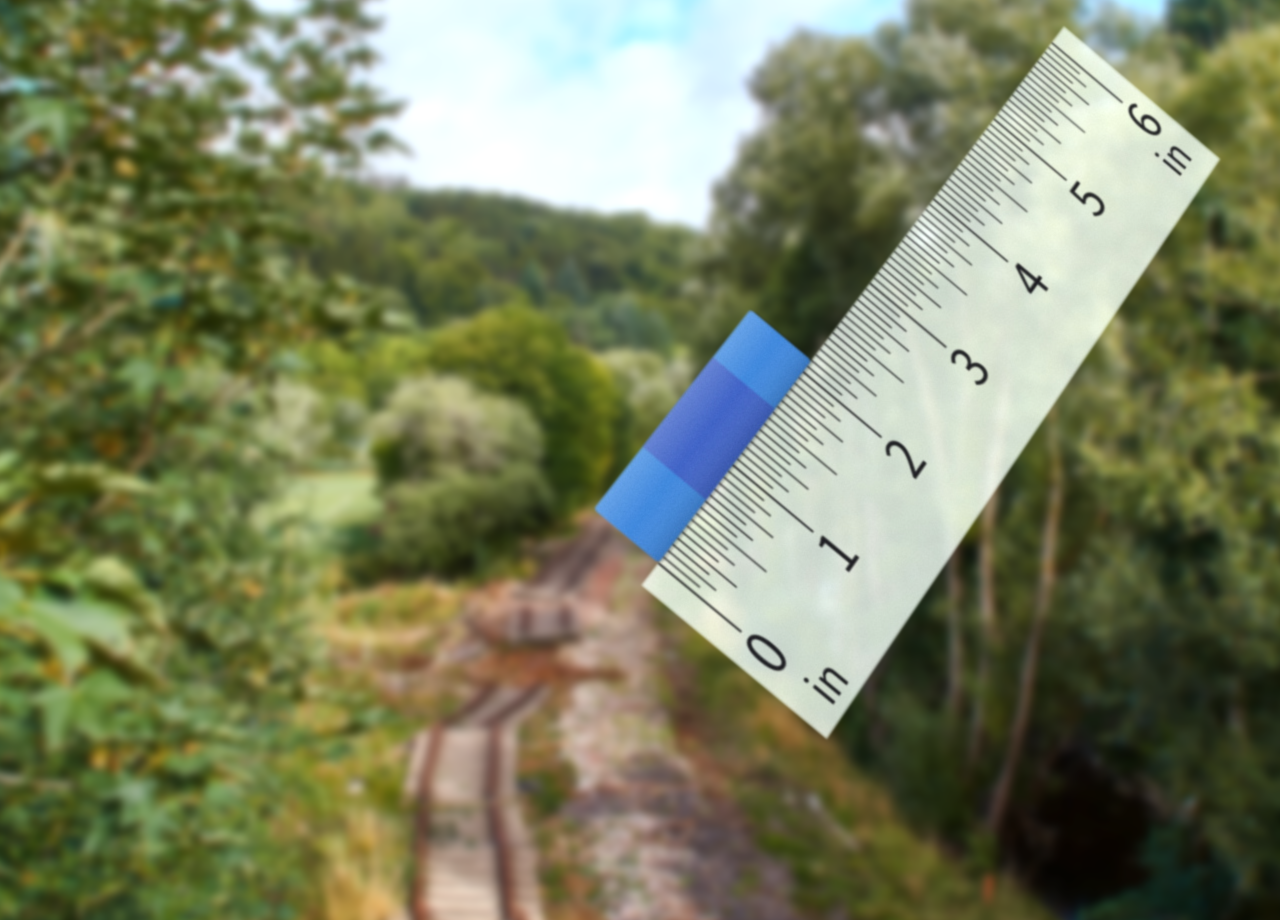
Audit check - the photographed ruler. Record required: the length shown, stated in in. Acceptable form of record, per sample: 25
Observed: 2.125
